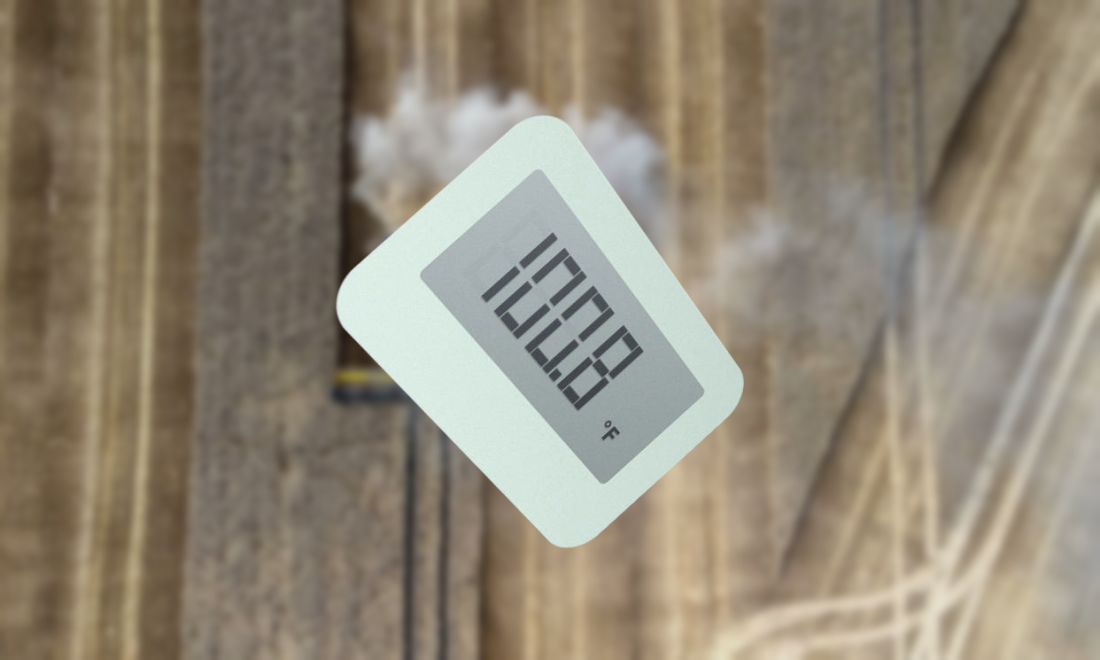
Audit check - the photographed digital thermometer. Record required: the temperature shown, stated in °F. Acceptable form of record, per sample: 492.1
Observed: 100.8
